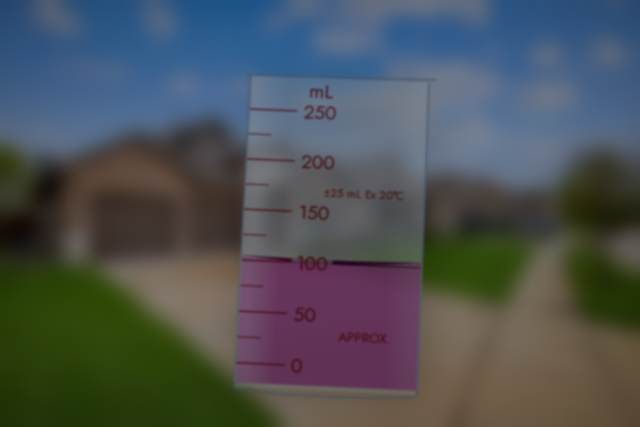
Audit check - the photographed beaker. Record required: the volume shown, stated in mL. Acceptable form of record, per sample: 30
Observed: 100
